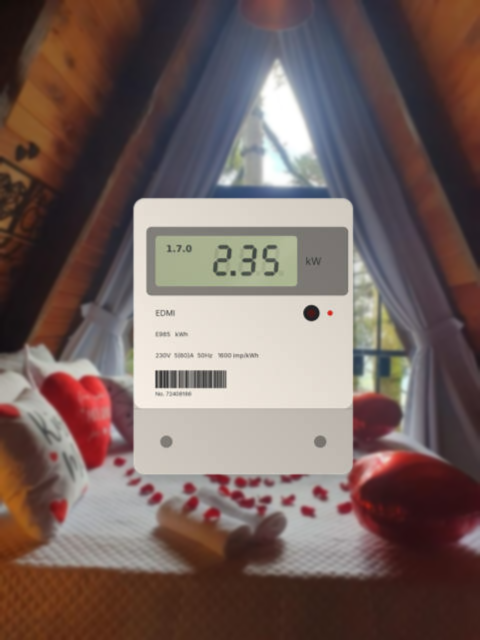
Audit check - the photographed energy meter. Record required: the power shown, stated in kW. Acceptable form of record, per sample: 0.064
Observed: 2.35
